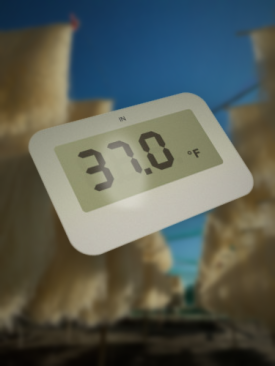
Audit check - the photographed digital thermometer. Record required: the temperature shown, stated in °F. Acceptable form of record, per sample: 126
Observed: 37.0
